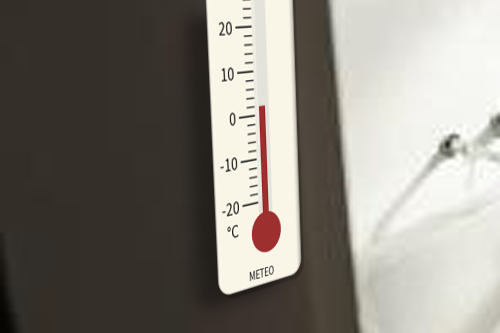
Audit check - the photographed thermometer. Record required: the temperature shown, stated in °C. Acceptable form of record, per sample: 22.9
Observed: 2
